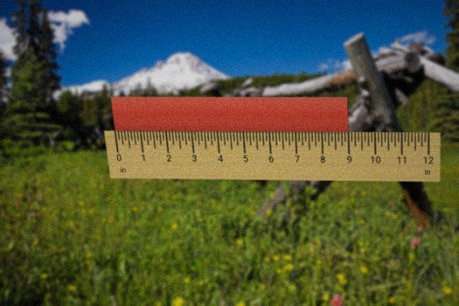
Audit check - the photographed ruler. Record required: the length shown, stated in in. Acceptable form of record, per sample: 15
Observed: 9
